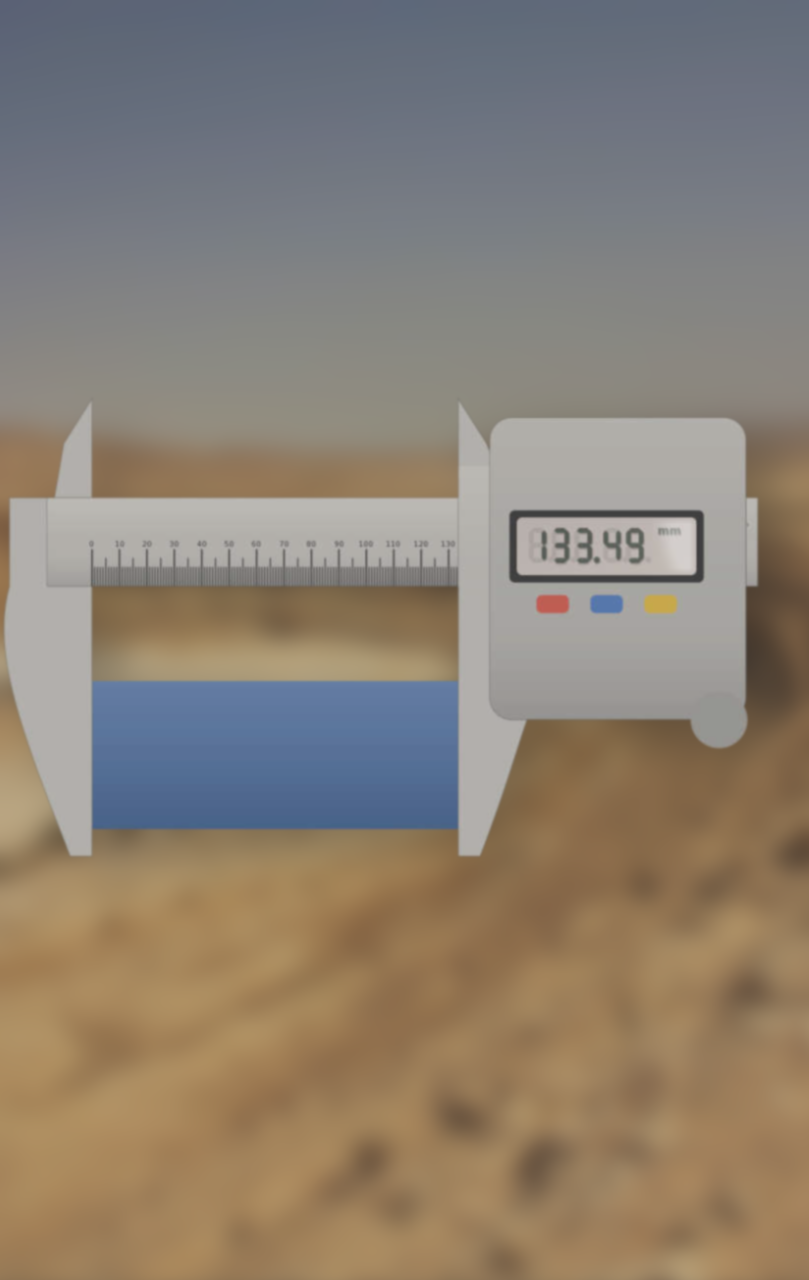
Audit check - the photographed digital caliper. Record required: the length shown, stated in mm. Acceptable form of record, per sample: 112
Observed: 133.49
